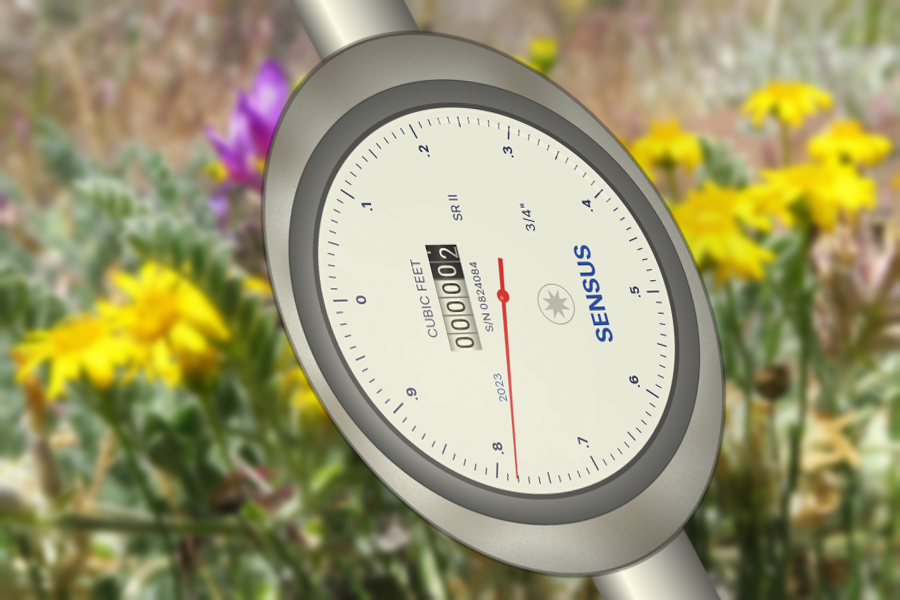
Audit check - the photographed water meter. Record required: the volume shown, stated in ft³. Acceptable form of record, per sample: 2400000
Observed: 1.78
